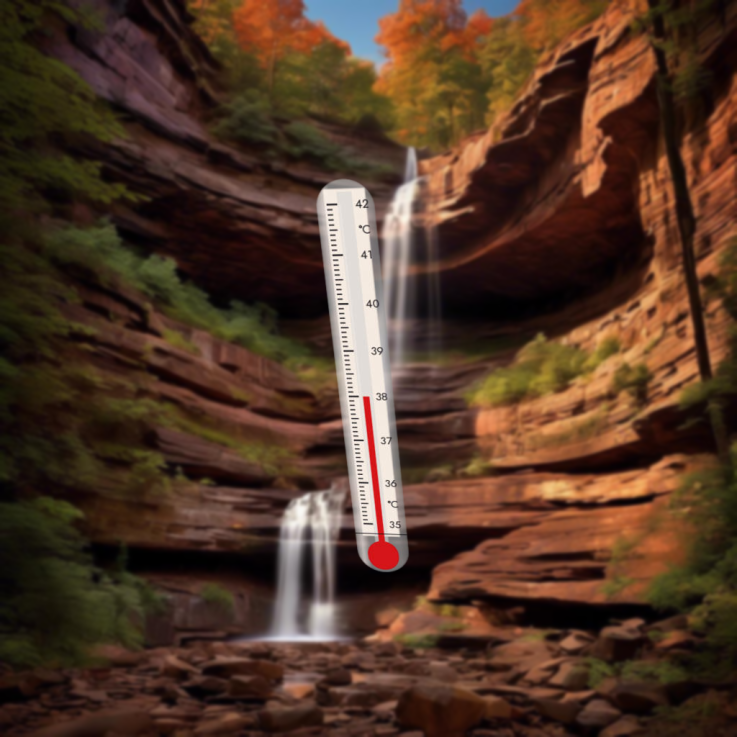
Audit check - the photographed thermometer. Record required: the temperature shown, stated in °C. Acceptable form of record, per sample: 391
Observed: 38
